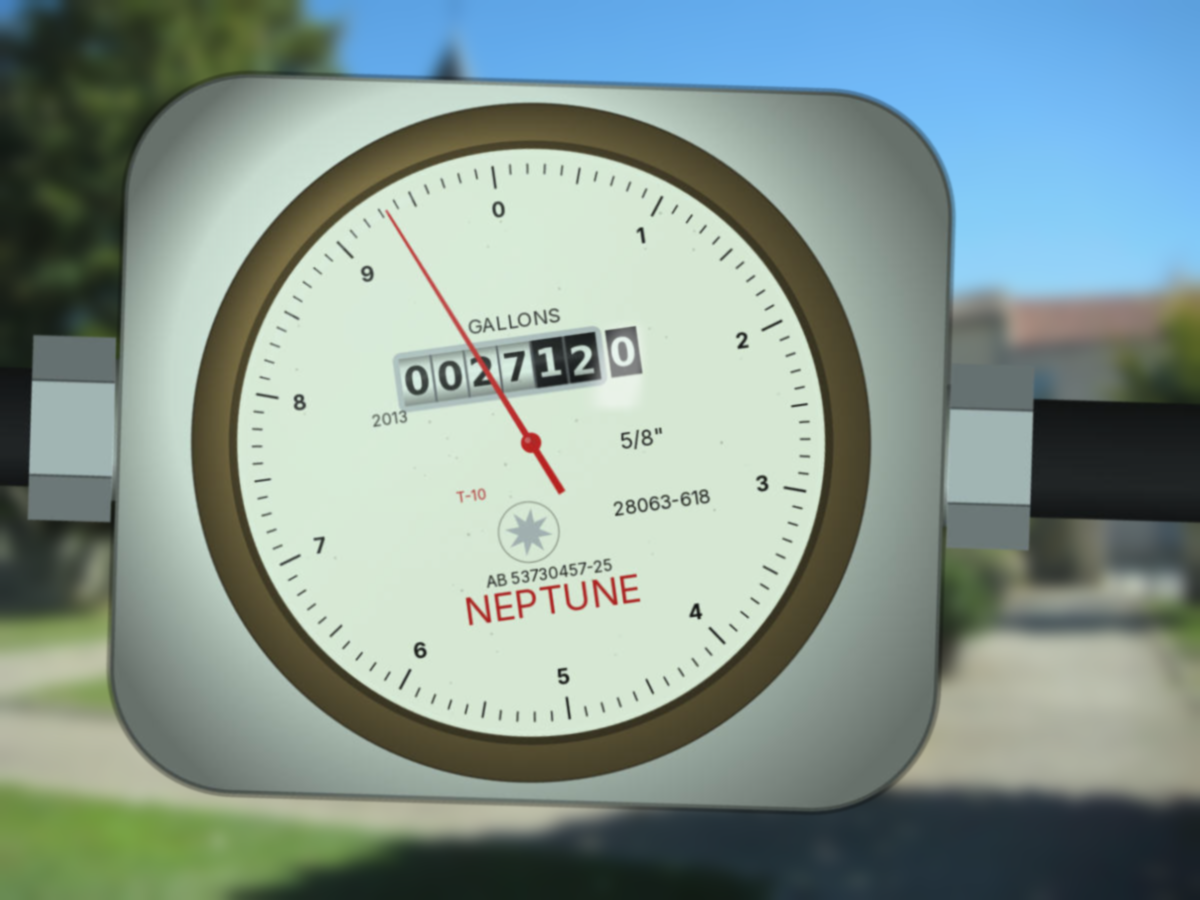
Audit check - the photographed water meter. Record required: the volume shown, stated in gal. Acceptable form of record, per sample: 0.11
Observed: 27119.3
